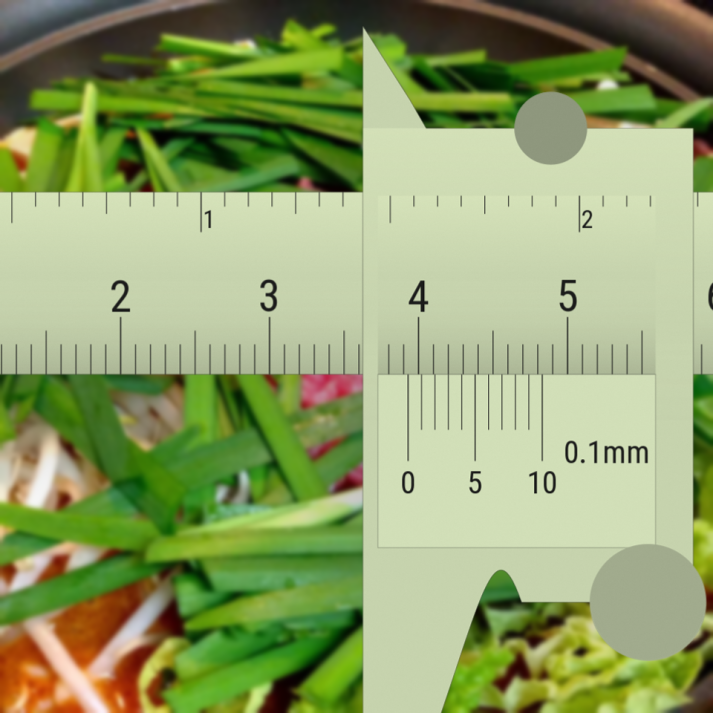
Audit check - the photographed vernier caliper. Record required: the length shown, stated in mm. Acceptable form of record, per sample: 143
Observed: 39.3
